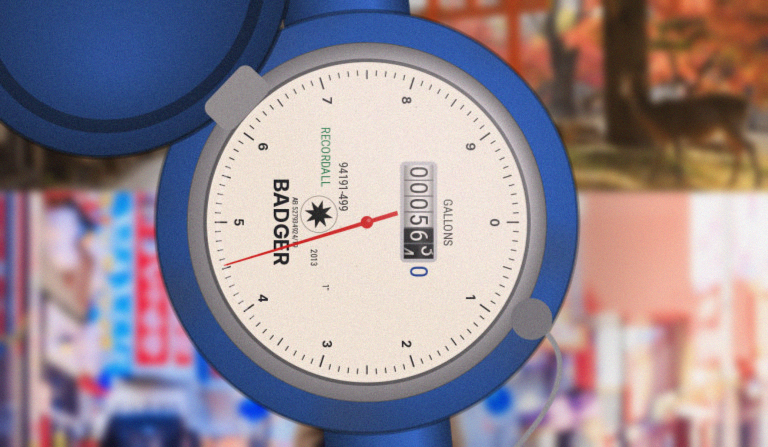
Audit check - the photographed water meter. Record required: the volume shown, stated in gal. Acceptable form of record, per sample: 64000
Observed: 5634.5
